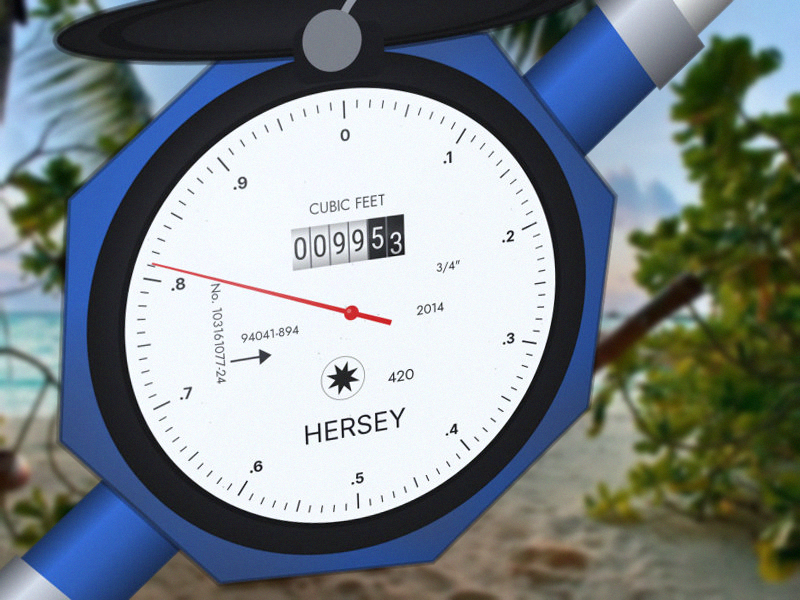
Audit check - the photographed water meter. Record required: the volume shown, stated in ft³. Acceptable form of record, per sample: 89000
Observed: 9952.81
